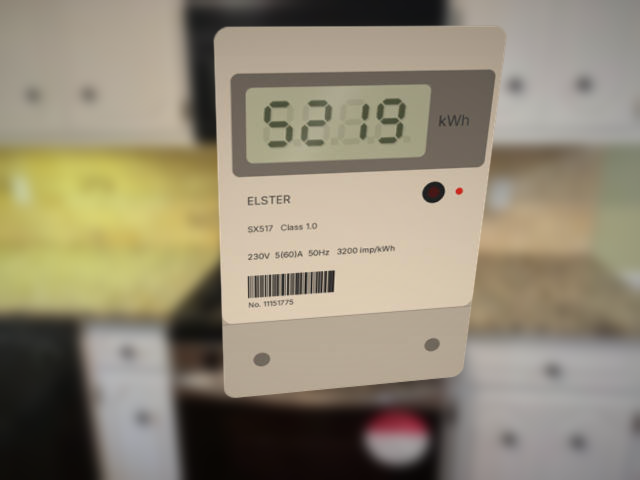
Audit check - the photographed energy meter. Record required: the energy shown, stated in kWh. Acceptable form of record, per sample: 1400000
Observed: 5219
